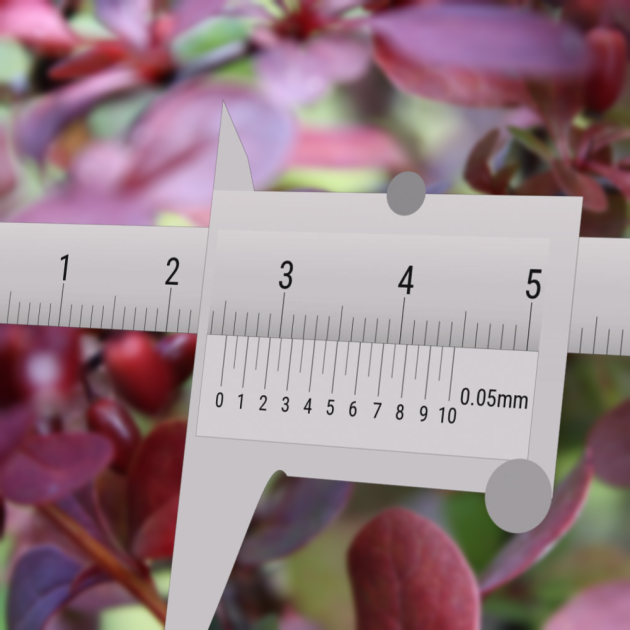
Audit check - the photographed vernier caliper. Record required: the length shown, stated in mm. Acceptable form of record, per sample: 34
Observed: 25.4
